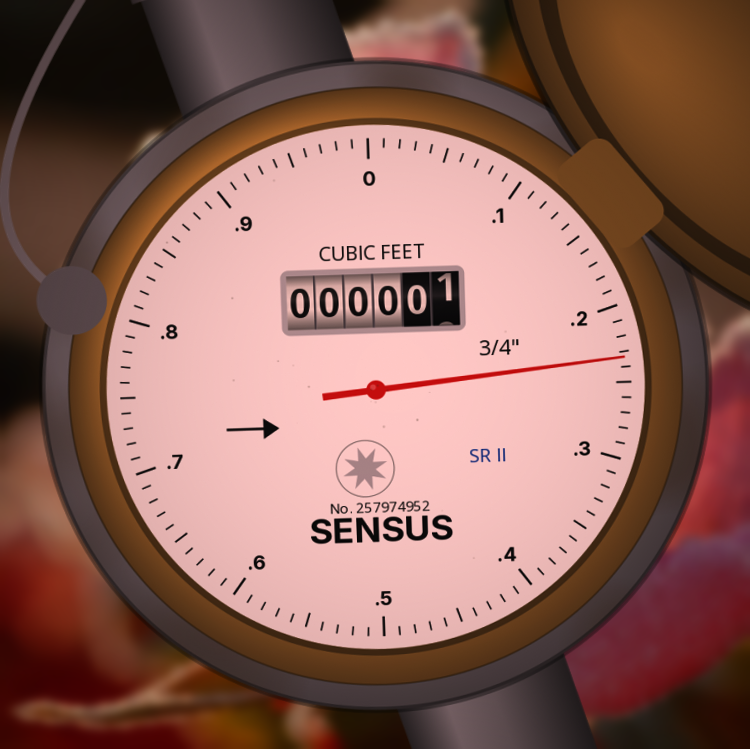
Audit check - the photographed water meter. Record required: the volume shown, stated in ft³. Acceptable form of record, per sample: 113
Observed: 1.23
